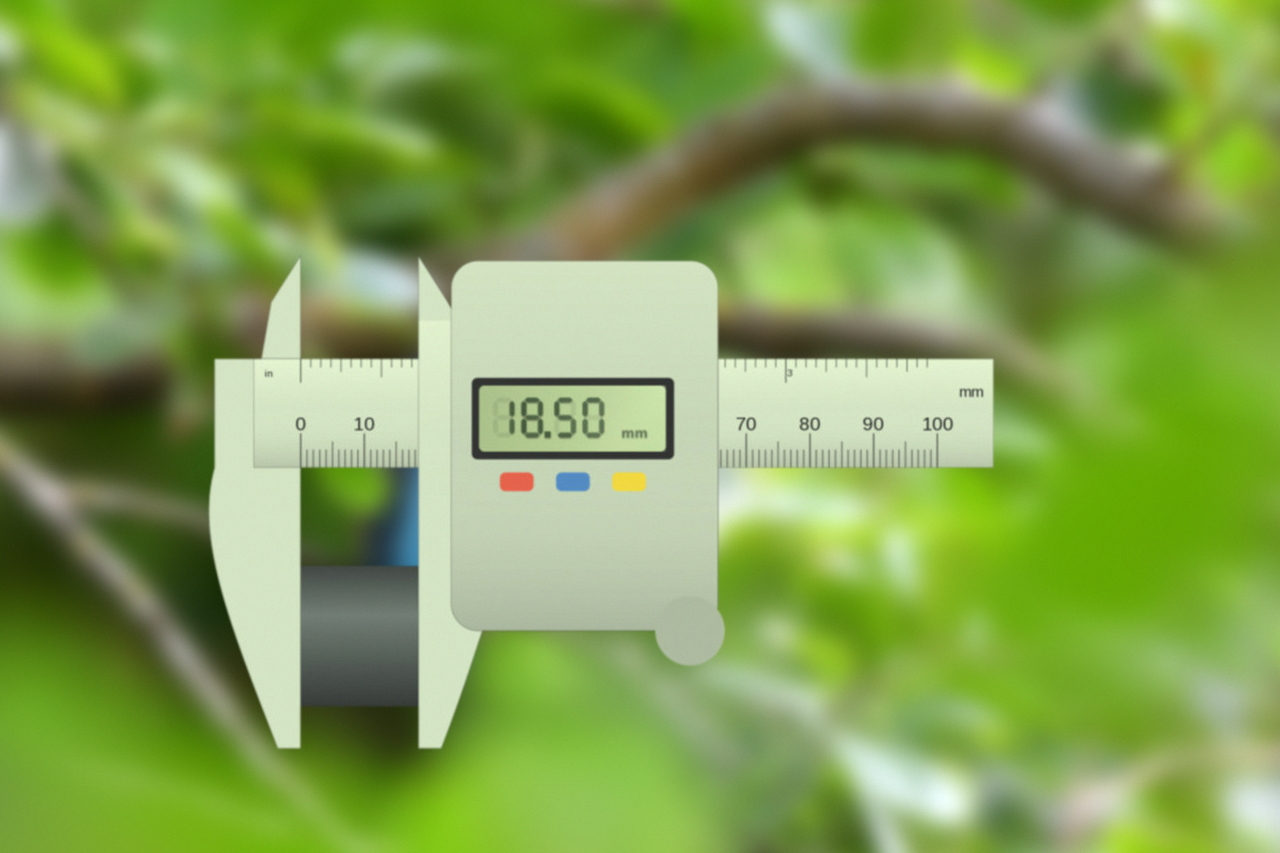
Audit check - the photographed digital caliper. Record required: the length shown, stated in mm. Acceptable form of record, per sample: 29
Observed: 18.50
